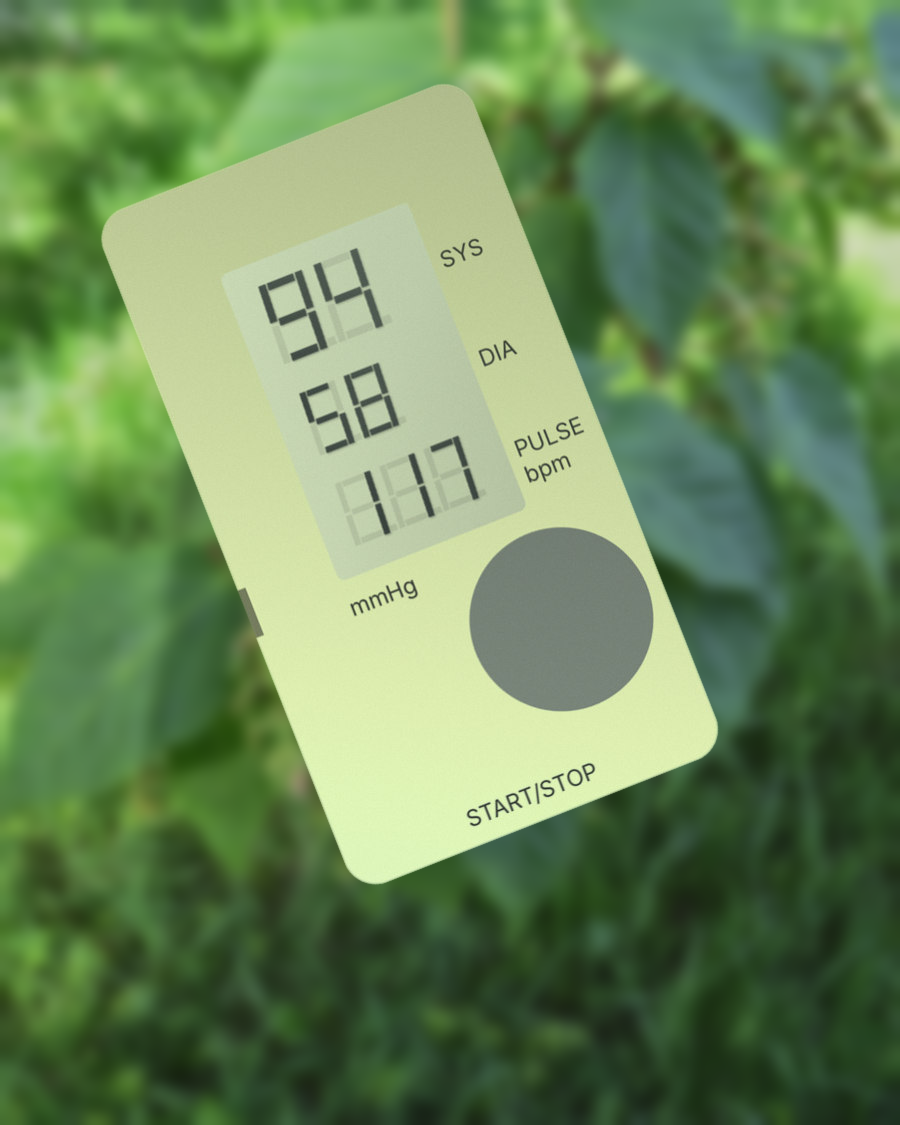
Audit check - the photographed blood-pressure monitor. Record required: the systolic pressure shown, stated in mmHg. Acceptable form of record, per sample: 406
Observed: 94
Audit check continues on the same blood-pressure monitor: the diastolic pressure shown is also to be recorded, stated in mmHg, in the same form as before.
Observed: 58
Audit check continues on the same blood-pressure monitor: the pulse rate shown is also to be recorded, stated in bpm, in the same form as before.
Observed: 117
